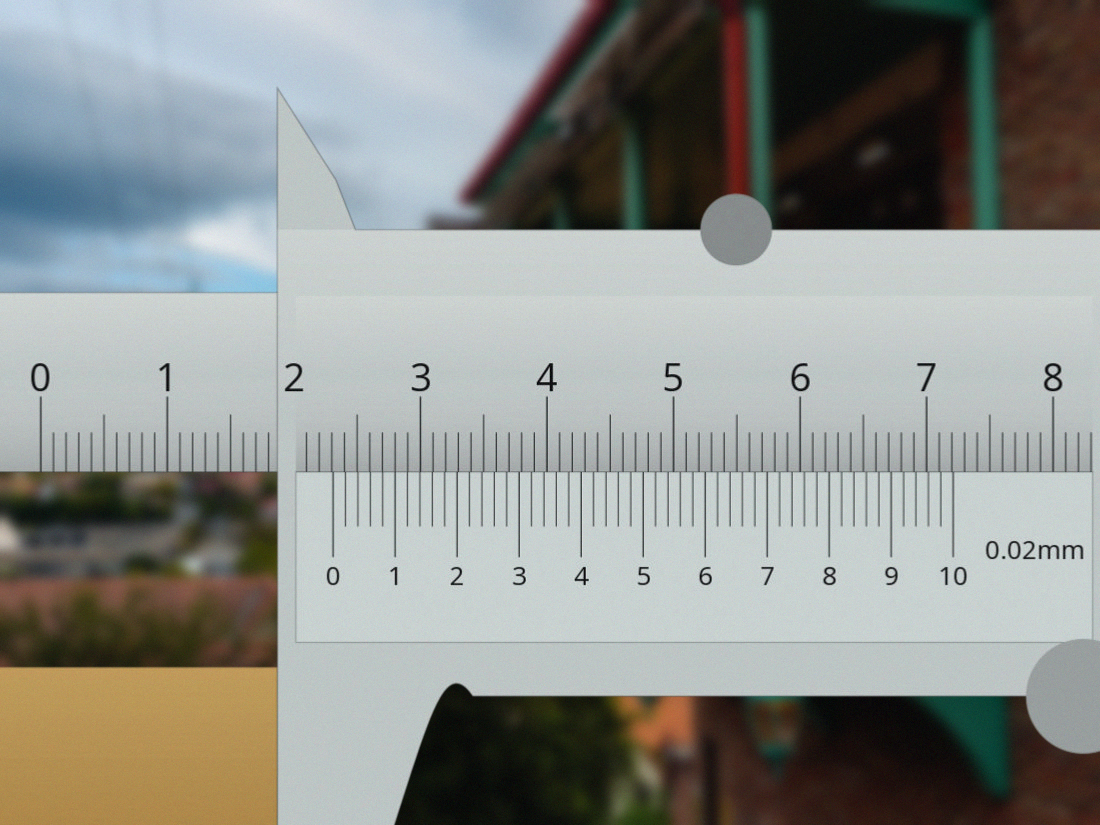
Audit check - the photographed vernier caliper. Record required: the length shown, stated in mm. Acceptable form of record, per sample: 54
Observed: 23.1
